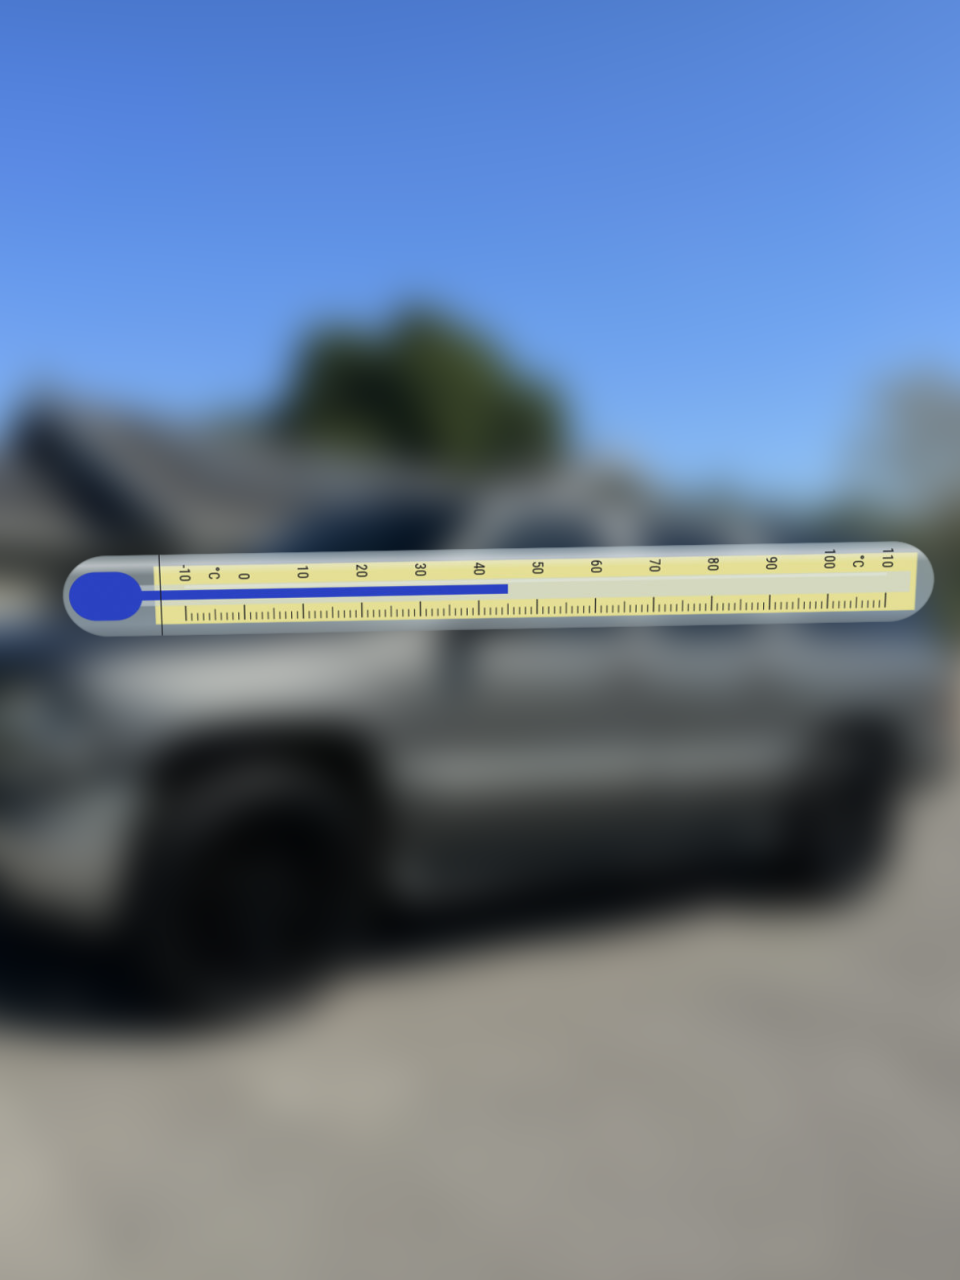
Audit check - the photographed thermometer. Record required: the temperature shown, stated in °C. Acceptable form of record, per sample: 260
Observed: 45
